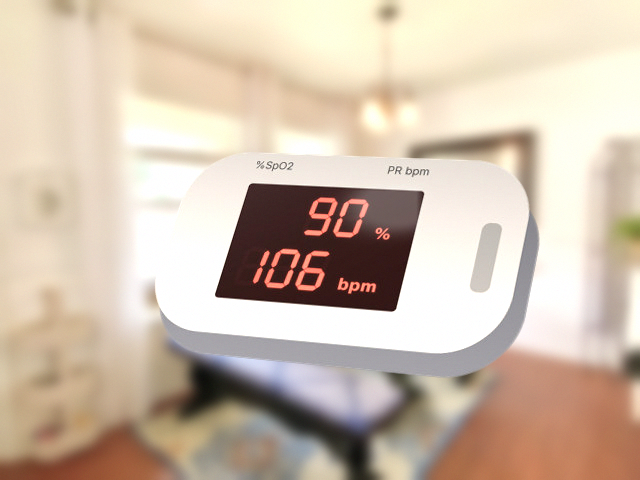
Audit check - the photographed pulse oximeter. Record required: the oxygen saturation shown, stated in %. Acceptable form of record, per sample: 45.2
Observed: 90
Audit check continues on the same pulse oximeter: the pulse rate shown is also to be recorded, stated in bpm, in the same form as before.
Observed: 106
